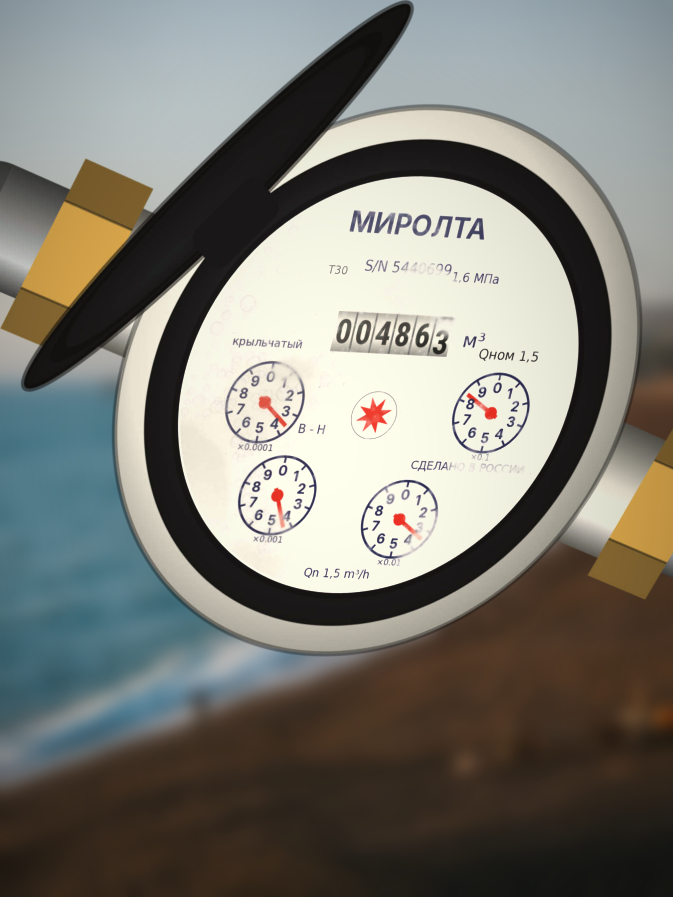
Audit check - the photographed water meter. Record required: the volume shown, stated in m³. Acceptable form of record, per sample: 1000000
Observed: 4862.8343
